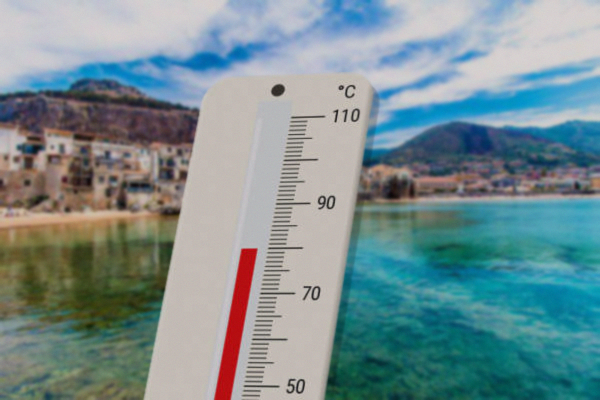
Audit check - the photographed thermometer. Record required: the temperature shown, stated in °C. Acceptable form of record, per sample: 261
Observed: 80
